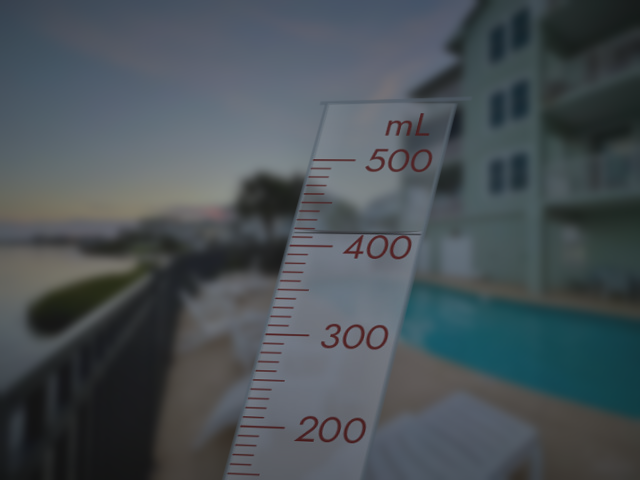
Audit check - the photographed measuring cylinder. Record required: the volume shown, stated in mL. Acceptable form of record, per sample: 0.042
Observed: 415
